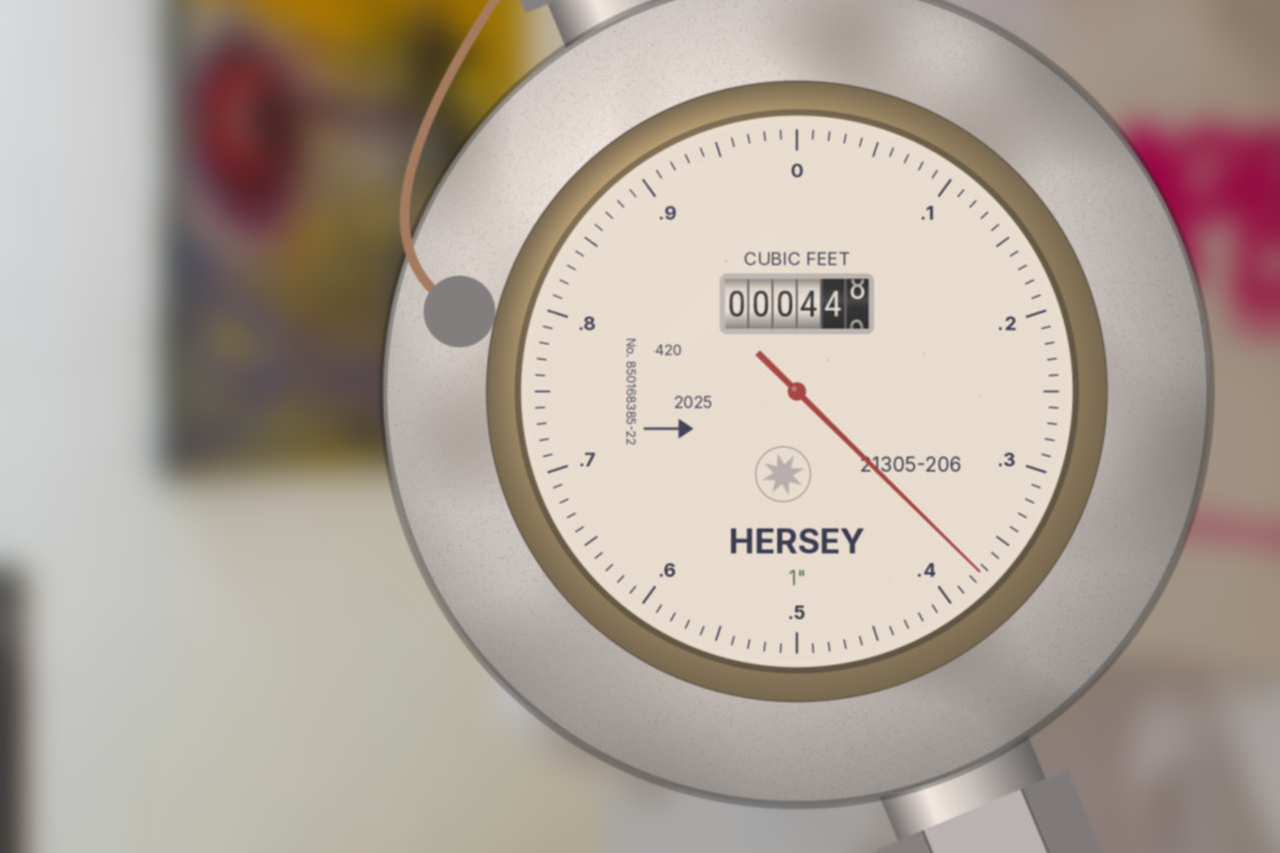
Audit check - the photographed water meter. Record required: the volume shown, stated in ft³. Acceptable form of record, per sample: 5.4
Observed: 448.37
